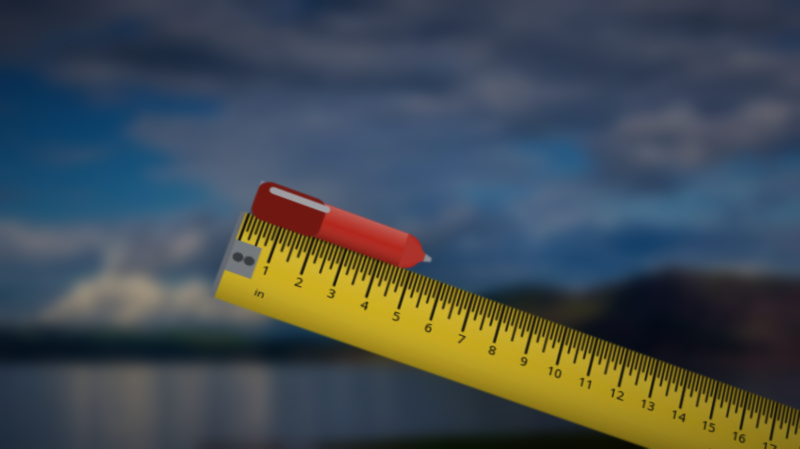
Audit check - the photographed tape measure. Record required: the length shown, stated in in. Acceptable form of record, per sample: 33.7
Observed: 5.5
